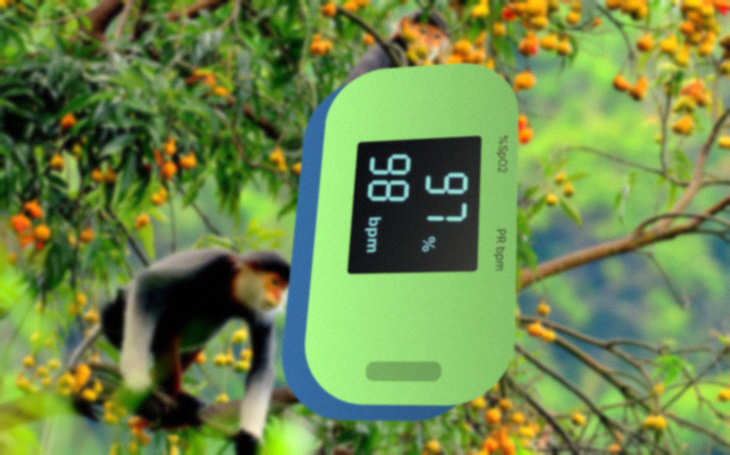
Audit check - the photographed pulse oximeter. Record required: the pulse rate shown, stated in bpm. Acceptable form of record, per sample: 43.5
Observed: 98
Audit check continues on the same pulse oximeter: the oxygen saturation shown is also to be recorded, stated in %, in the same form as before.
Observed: 97
